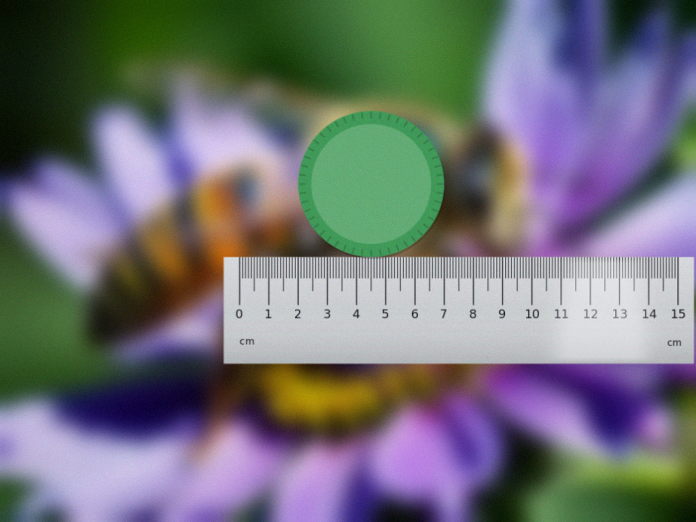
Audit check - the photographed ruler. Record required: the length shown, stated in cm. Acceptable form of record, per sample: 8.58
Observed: 5
